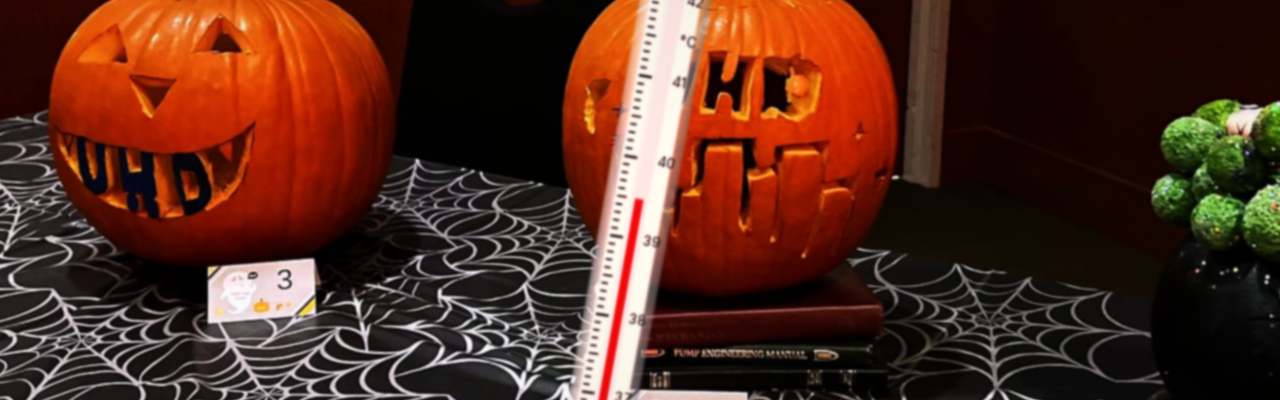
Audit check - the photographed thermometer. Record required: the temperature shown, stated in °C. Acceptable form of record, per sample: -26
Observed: 39.5
